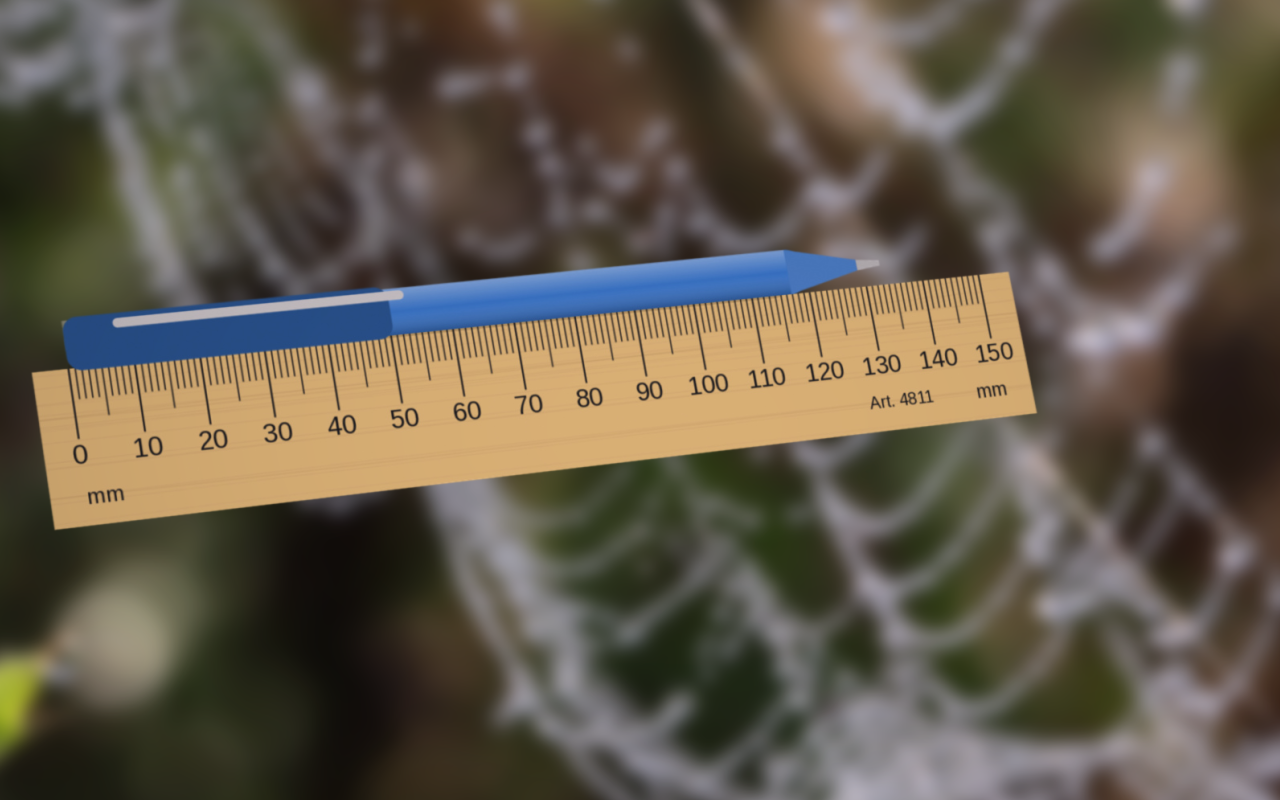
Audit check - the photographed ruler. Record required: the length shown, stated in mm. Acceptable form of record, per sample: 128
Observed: 133
